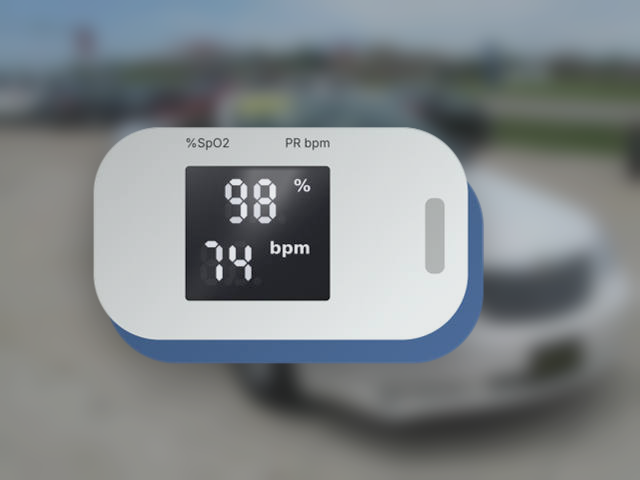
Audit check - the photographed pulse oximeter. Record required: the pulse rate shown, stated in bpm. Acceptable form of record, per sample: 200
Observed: 74
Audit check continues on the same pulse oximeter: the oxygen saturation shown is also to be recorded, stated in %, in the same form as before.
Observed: 98
